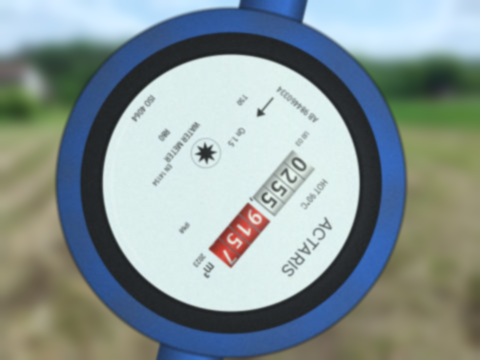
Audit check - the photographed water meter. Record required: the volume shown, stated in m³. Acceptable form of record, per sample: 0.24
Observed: 255.9157
